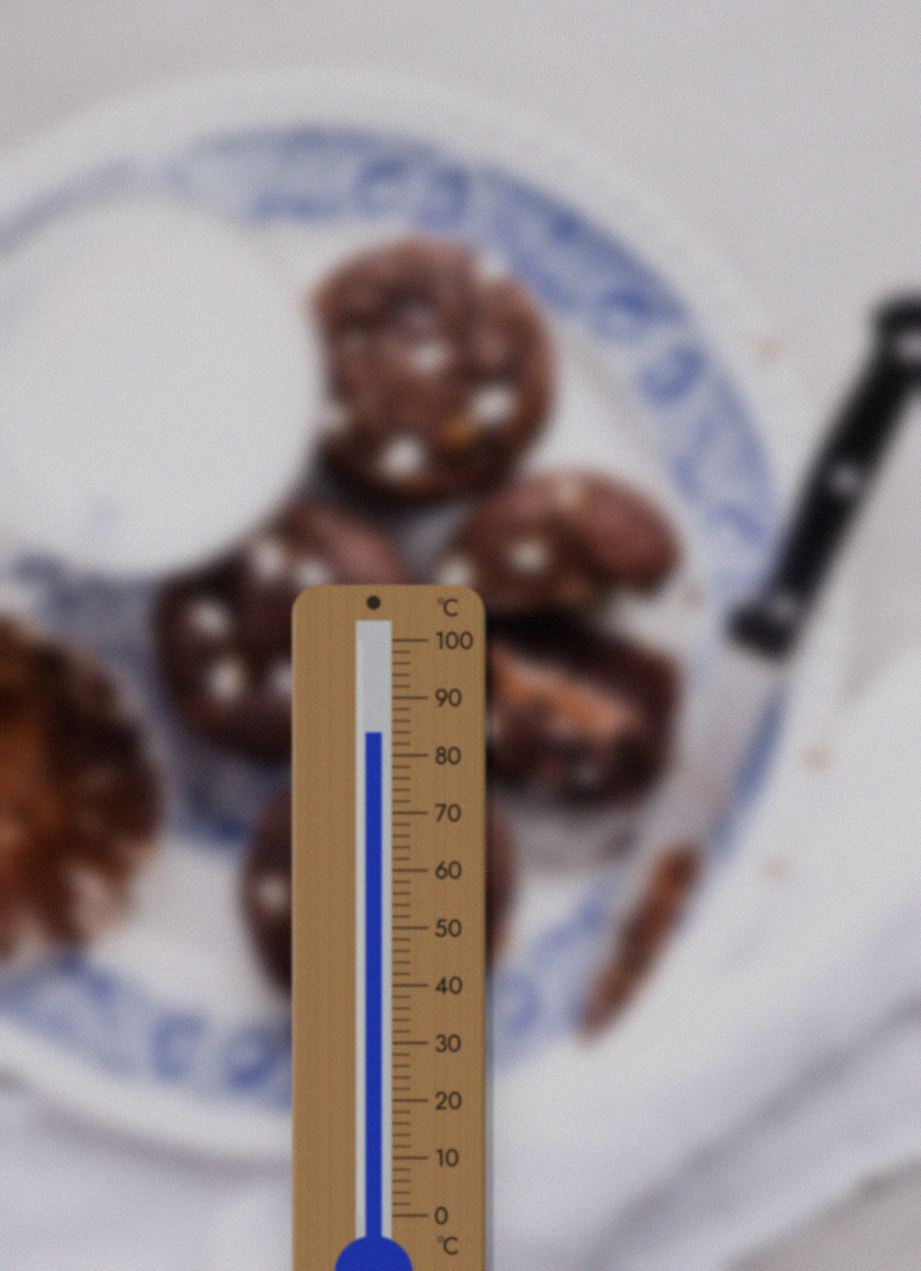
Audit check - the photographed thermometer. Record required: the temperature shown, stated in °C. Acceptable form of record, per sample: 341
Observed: 84
